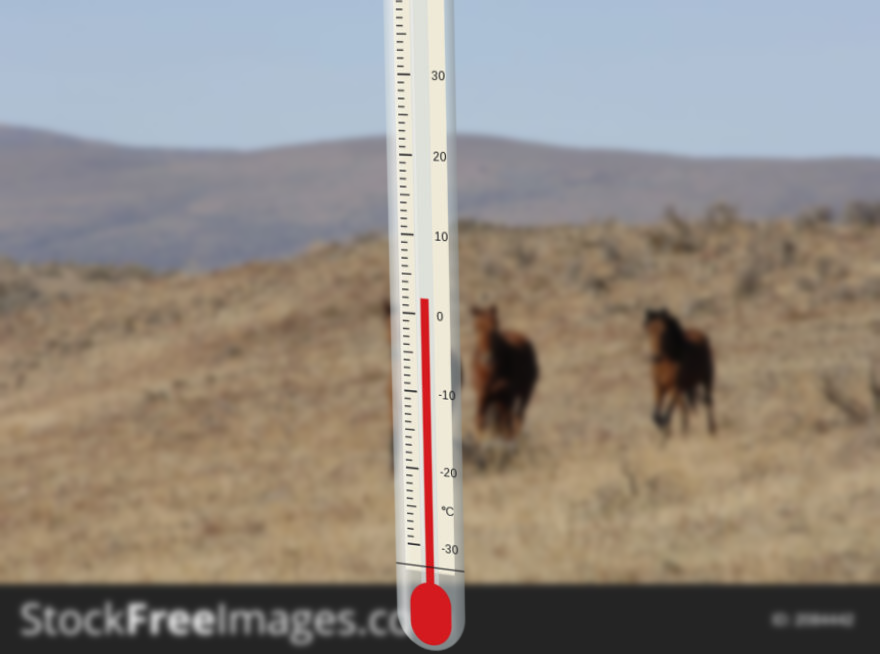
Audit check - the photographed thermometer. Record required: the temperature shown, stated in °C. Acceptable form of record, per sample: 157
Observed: 2
